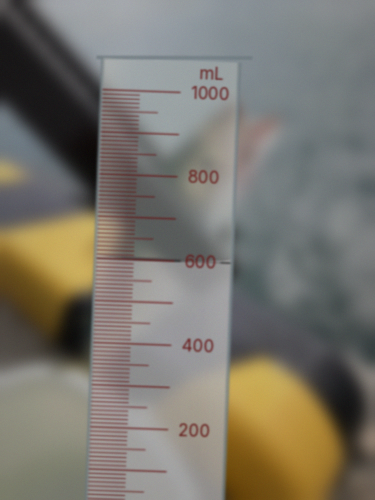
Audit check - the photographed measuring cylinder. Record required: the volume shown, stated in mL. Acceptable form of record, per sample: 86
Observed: 600
